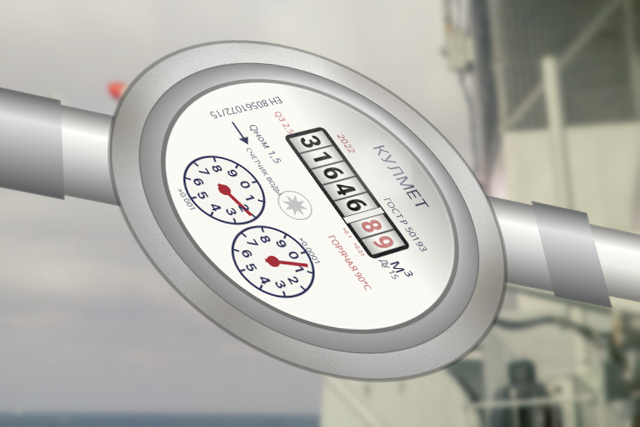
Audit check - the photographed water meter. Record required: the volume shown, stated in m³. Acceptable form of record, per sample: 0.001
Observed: 31646.8920
